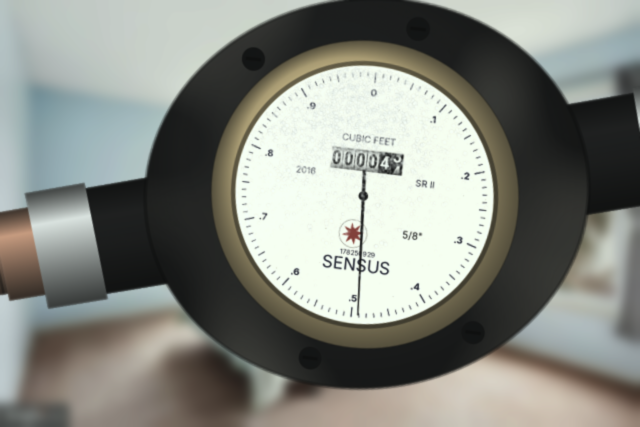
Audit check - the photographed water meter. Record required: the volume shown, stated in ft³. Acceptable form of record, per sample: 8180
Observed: 43.49
